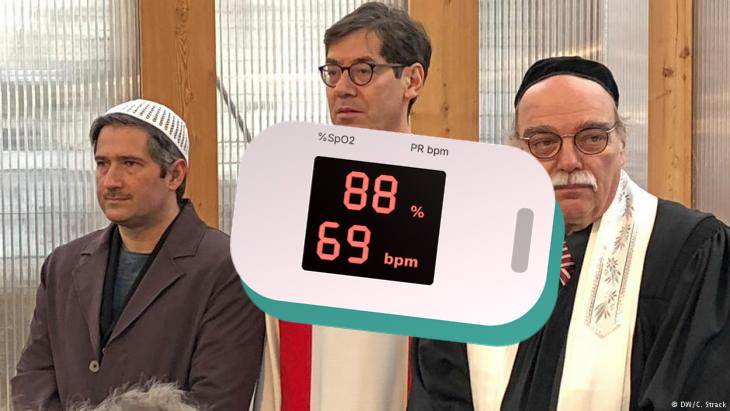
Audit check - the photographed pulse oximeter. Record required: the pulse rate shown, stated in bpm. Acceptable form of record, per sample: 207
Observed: 69
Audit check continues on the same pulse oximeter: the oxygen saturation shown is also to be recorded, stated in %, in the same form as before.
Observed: 88
